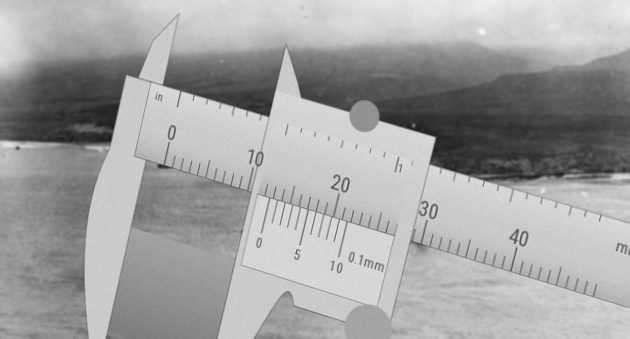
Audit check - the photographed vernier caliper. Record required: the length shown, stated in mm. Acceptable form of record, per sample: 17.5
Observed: 12.6
